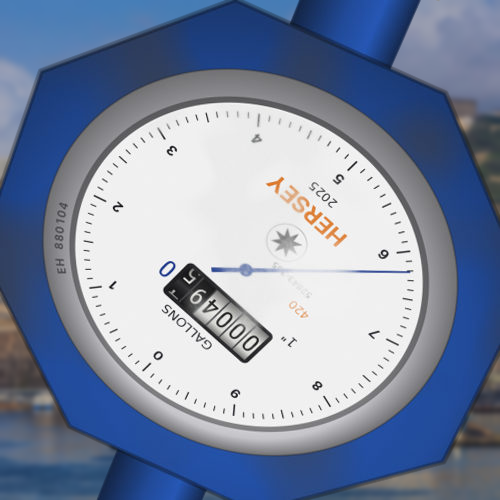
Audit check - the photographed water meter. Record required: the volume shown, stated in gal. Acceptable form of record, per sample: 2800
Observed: 4946.2
